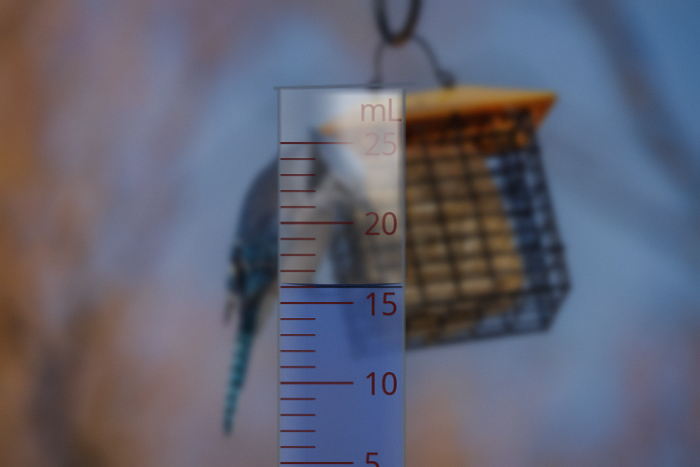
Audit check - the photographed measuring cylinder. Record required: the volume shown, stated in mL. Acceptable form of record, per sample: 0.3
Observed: 16
